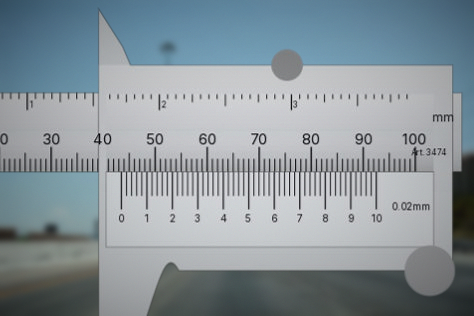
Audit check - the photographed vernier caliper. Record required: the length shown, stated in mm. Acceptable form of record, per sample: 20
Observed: 43.5
